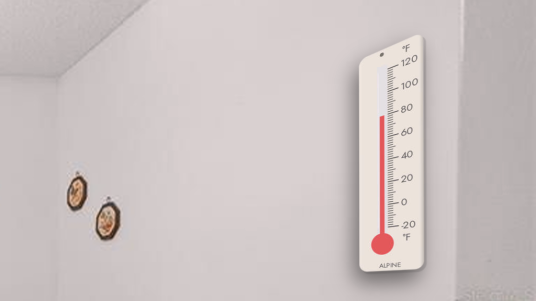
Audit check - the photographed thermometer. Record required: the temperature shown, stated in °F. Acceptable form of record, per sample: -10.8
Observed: 80
